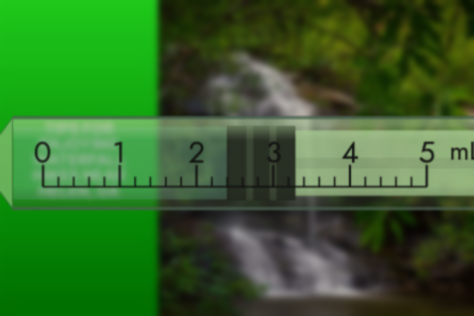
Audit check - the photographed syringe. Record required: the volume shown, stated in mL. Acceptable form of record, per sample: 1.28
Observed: 2.4
